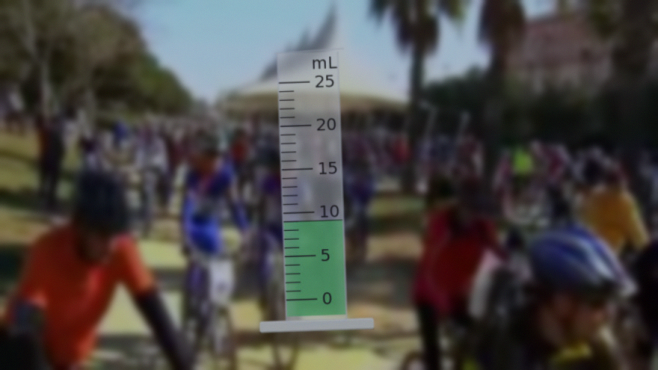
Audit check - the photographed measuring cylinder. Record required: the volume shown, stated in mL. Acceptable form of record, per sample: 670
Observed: 9
